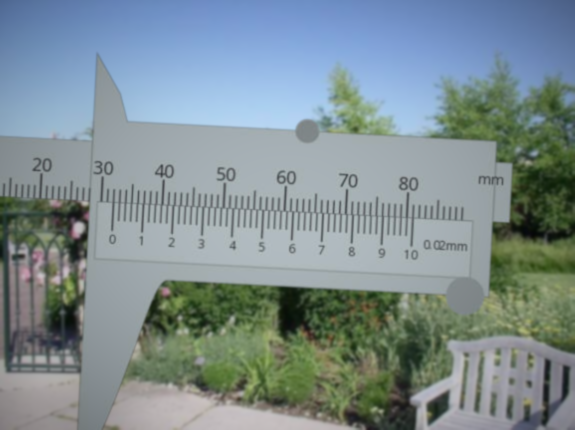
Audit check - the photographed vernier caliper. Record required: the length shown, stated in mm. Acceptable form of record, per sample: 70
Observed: 32.0
